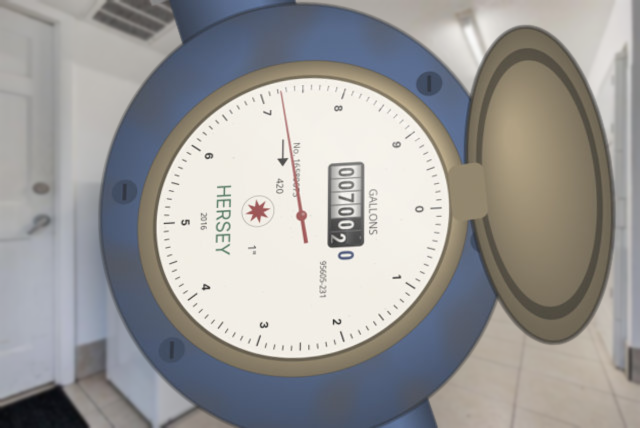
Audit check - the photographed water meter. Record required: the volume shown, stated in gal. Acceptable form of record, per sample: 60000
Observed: 70017.2
